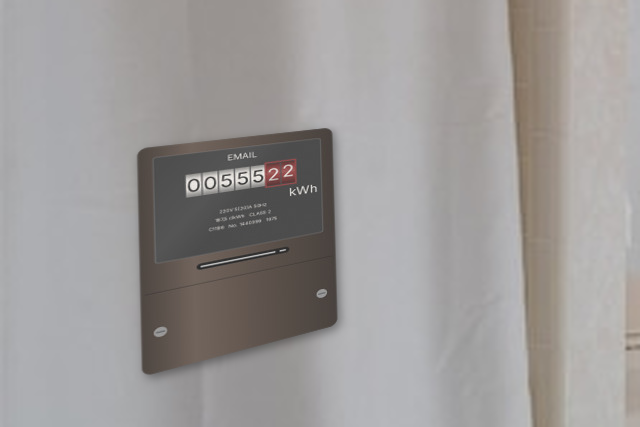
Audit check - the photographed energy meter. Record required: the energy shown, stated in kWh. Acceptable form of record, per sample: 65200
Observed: 555.22
